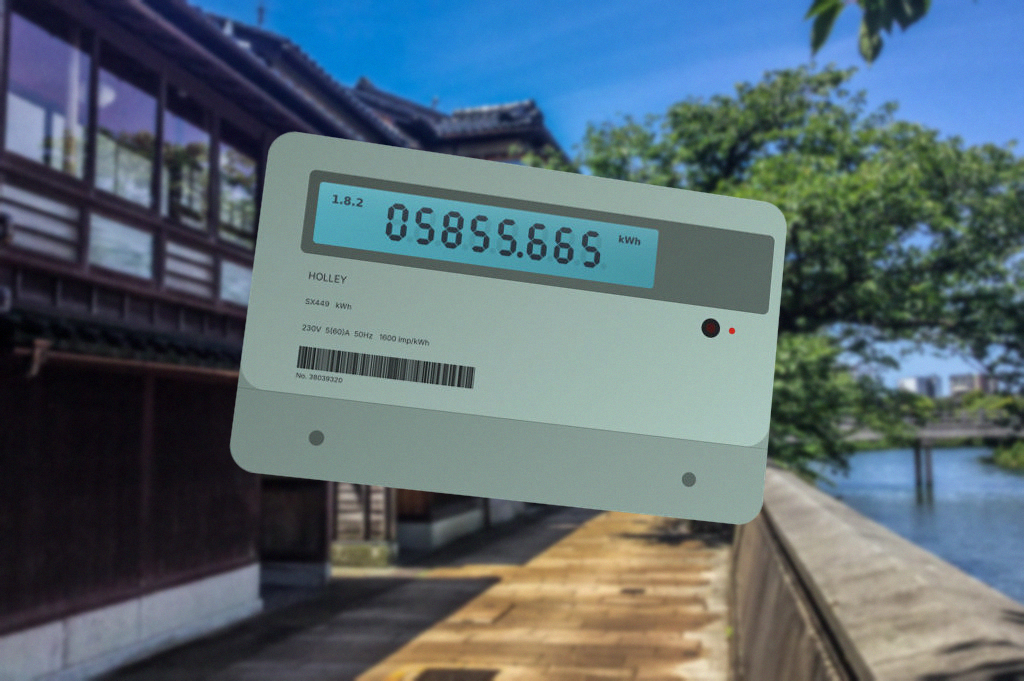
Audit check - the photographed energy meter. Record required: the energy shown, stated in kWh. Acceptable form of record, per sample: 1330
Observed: 5855.665
